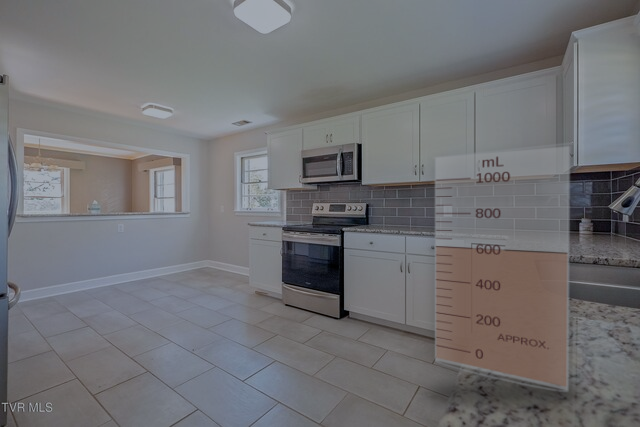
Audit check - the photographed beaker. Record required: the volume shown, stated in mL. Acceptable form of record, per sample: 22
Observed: 600
